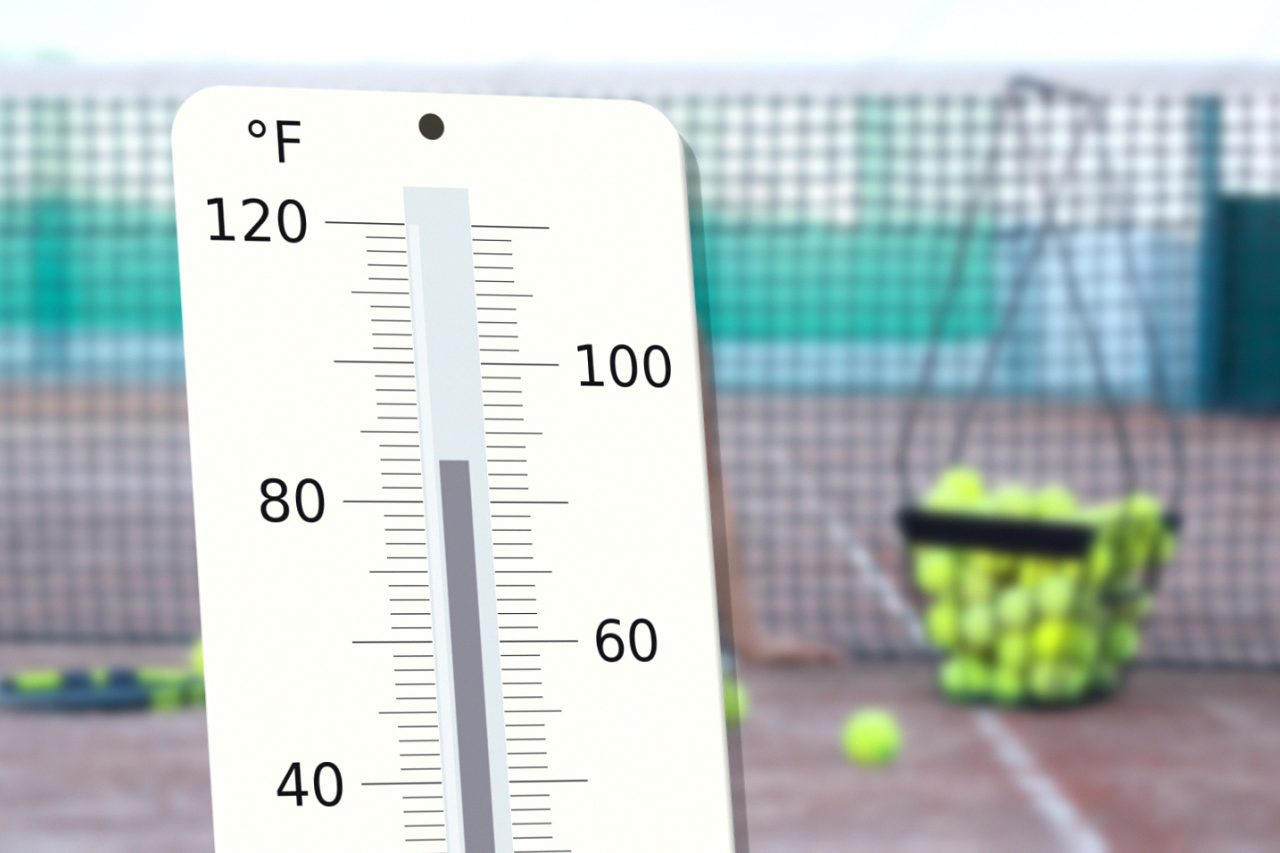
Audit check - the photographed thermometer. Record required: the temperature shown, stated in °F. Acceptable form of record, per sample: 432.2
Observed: 86
